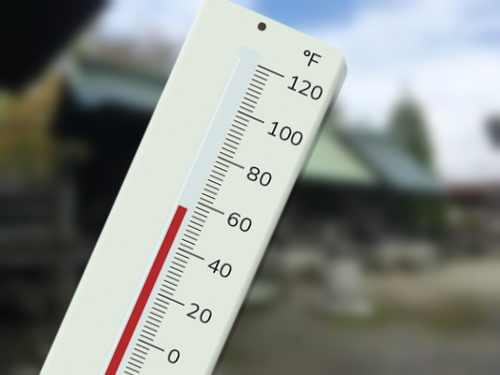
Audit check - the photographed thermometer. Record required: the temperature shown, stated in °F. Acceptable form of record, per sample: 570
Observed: 56
